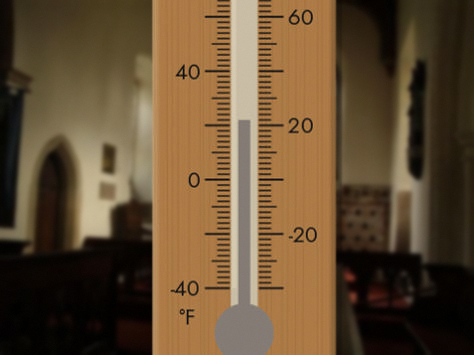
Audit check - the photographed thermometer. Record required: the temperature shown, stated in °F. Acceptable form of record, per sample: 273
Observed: 22
